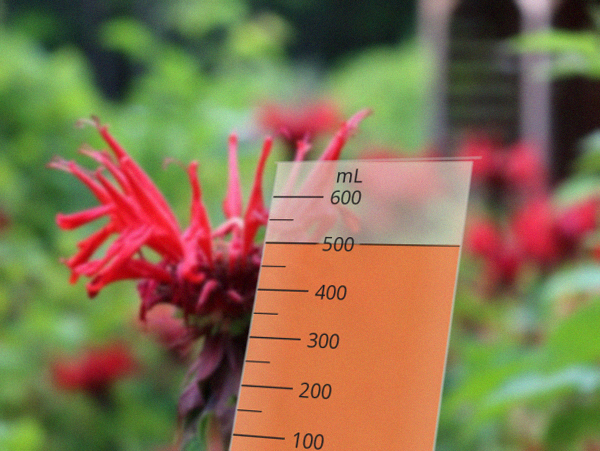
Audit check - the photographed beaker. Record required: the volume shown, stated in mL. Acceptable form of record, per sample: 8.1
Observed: 500
